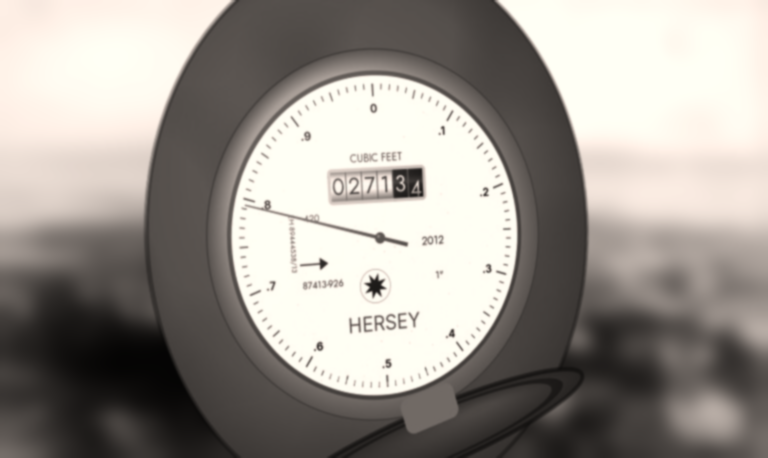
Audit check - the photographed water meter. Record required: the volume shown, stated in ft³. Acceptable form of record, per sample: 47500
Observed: 27133.79
